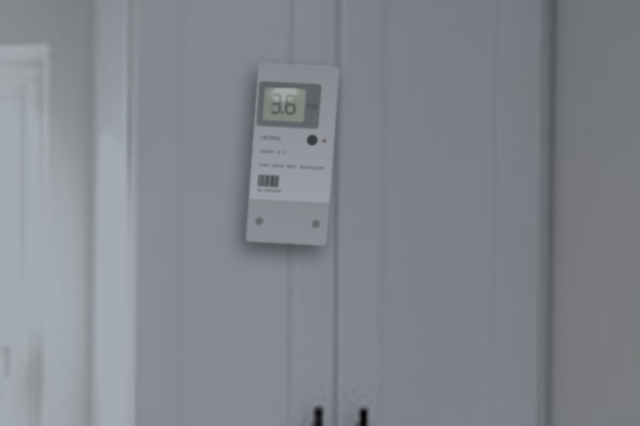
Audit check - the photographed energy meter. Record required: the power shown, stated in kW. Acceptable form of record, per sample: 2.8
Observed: 3.6
